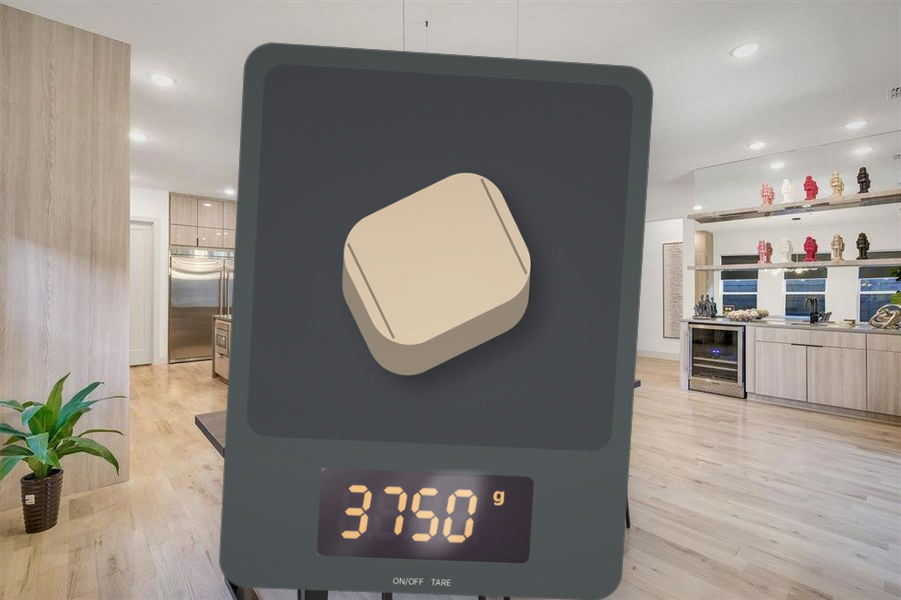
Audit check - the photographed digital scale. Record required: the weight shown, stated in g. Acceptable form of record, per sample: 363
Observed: 3750
